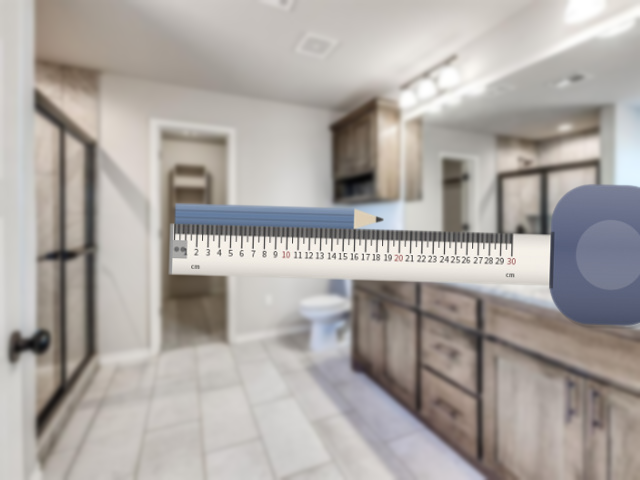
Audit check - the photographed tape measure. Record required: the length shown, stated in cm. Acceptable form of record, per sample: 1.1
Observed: 18.5
